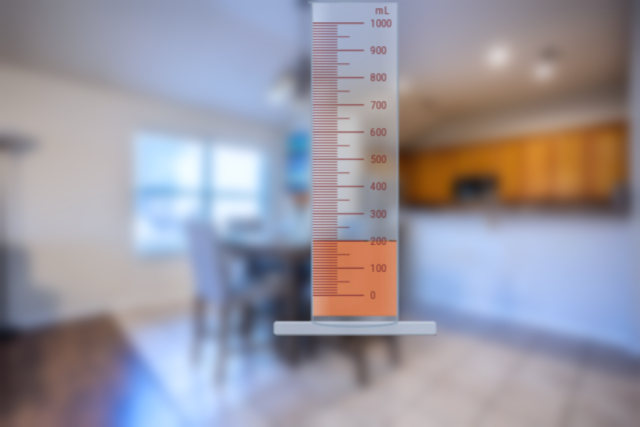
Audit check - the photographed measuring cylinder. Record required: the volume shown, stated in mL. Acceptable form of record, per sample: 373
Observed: 200
